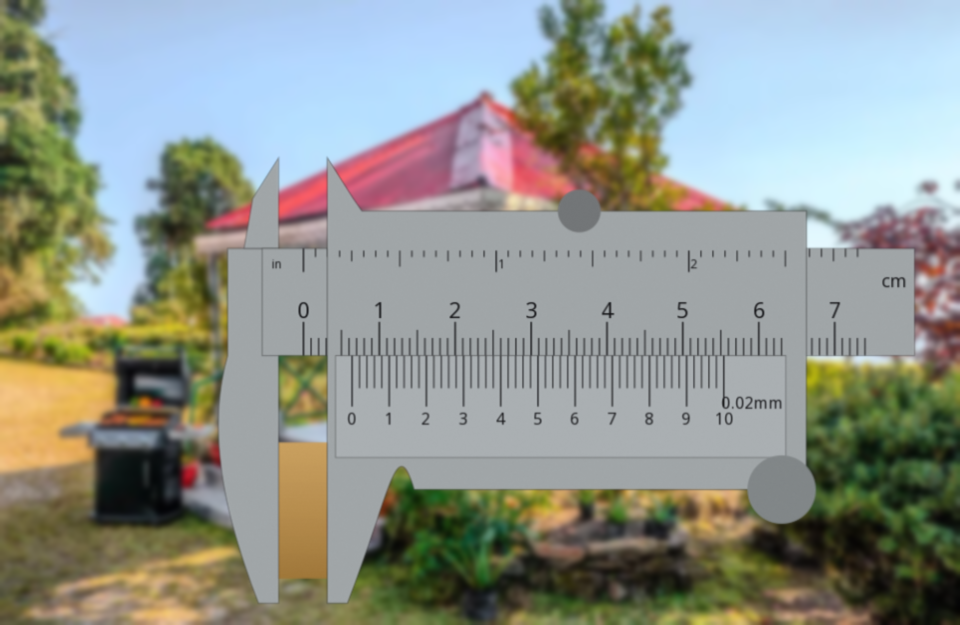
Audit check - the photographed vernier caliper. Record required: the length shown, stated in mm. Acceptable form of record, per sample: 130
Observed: 6.4
